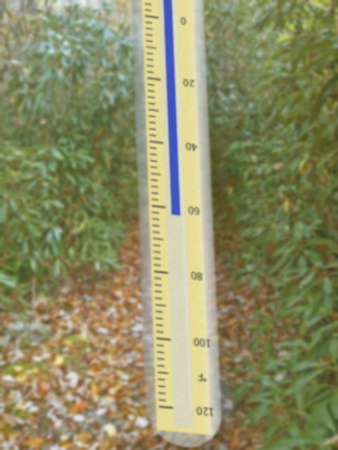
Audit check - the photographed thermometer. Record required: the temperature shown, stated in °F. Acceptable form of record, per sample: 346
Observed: 62
